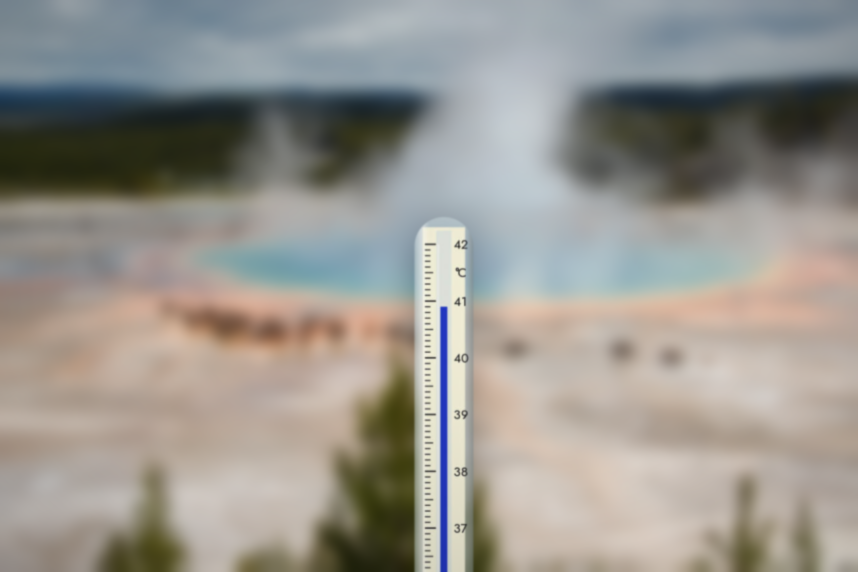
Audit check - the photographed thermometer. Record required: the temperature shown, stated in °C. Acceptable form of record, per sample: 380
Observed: 40.9
